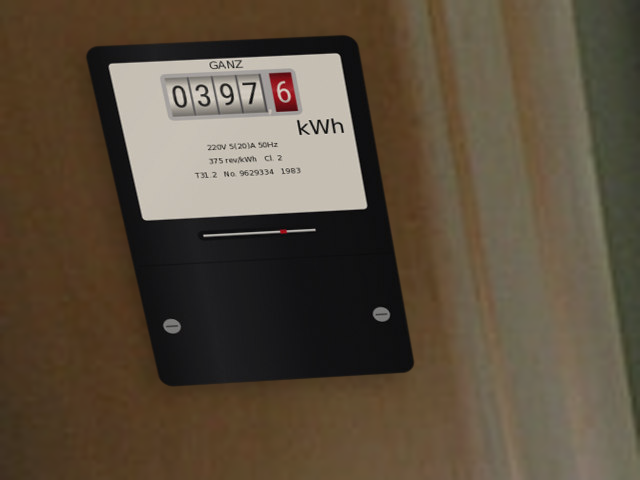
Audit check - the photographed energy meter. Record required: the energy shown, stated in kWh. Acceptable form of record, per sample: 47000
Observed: 397.6
